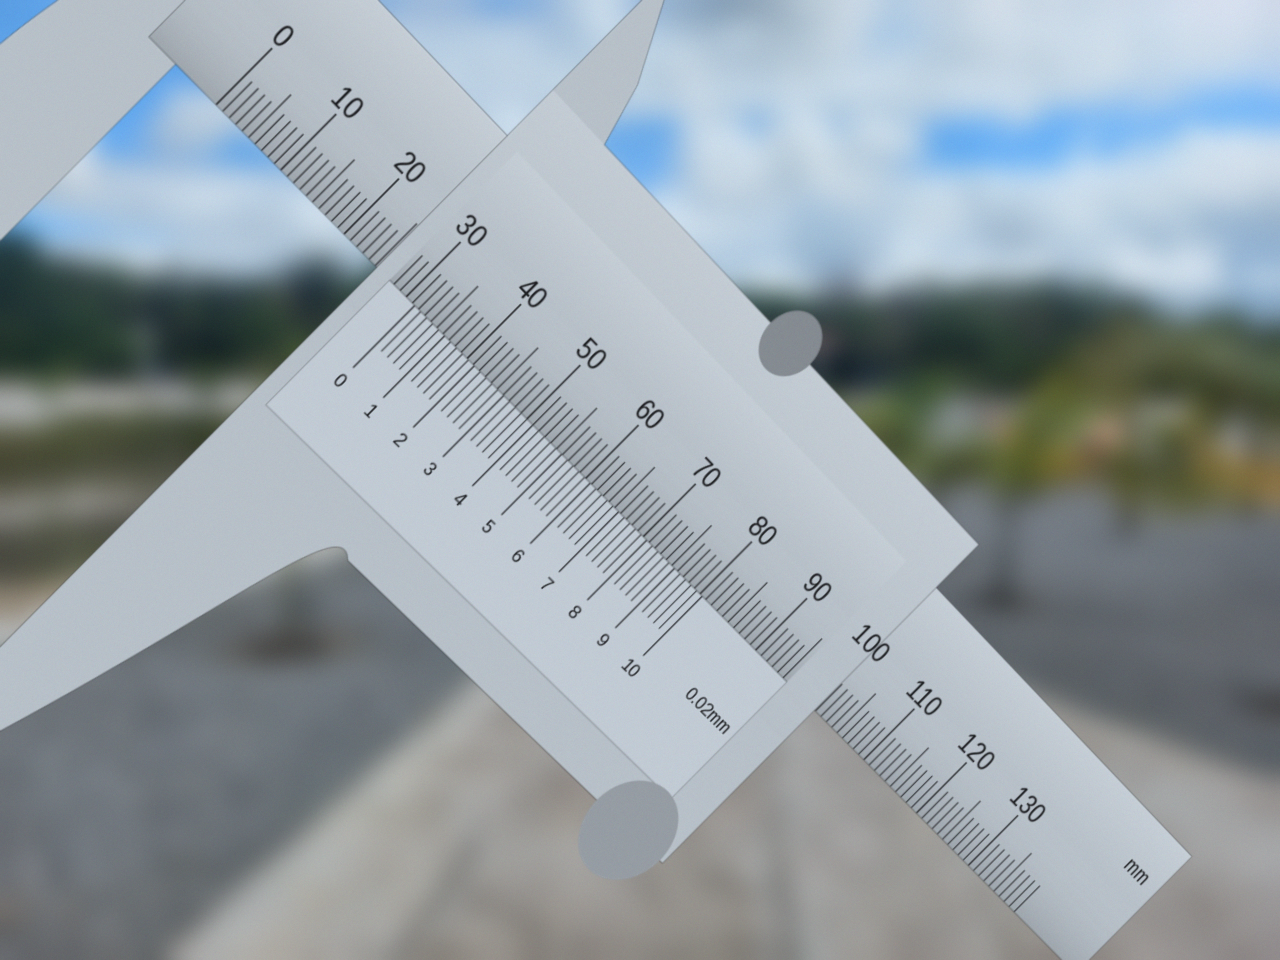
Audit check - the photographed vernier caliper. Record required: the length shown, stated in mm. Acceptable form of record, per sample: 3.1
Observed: 31.4
